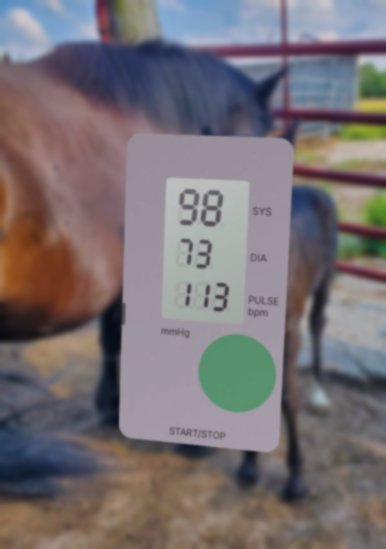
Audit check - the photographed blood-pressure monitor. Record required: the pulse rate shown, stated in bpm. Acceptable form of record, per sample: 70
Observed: 113
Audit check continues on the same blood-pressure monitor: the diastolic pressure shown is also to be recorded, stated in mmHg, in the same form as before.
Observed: 73
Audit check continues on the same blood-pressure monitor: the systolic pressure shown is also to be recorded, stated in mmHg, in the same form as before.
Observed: 98
